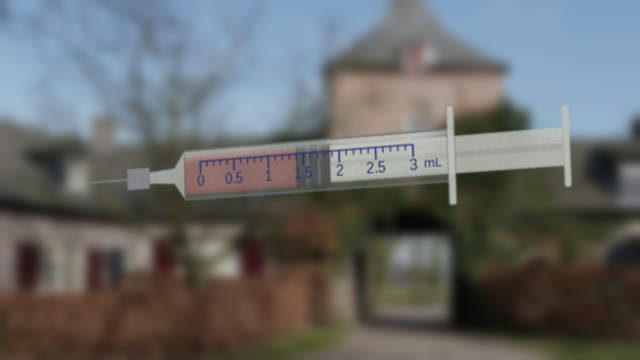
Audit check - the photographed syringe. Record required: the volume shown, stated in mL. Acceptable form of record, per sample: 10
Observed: 1.4
